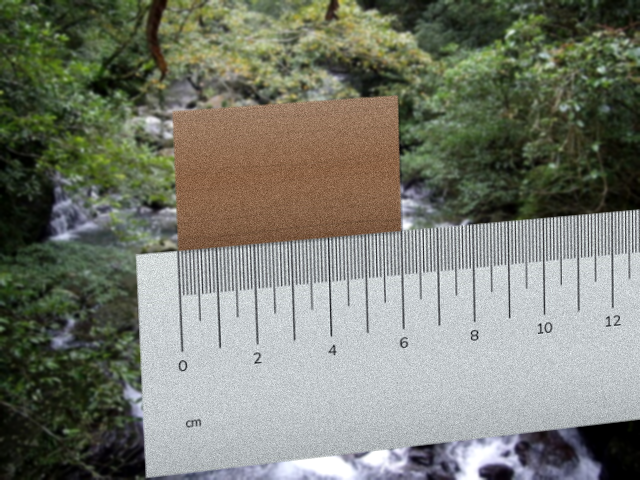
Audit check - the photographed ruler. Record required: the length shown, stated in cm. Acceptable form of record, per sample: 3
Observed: 6
